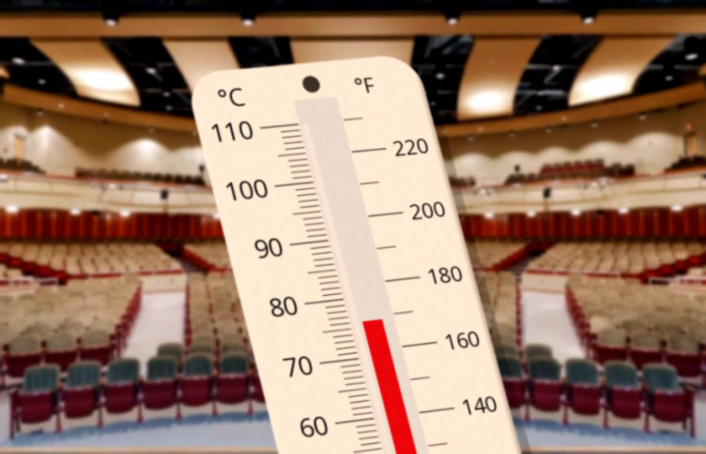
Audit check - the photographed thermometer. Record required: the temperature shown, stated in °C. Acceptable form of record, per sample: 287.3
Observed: 76
